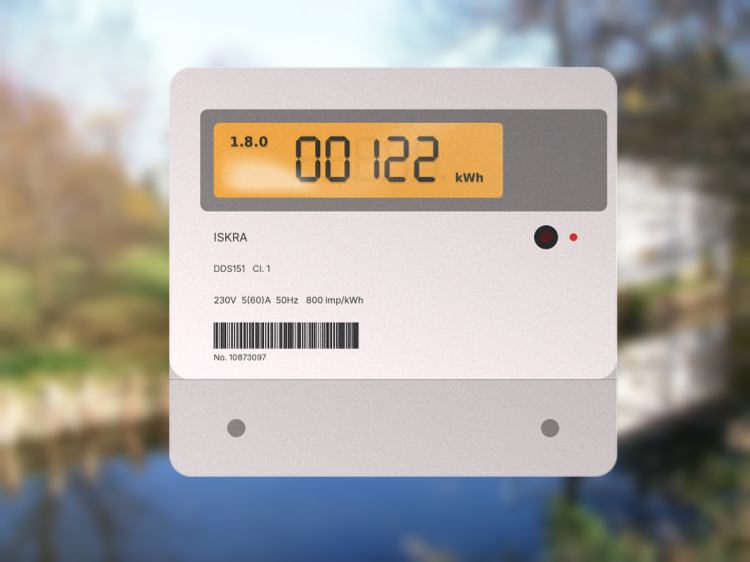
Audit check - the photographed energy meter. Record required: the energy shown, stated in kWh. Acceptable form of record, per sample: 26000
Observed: 122
